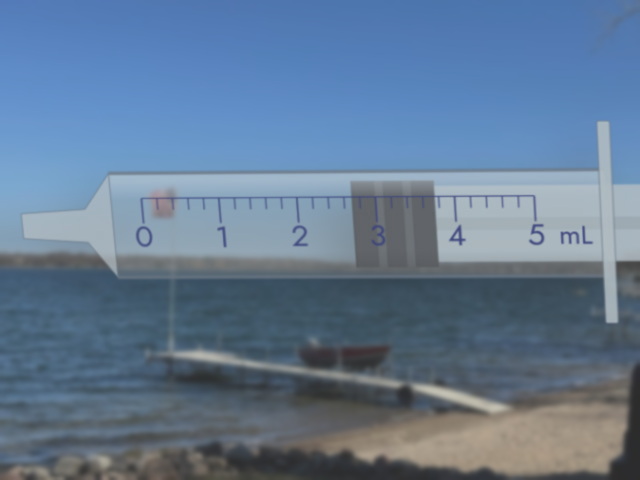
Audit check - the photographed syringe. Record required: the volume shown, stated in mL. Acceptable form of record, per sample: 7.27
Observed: 2.7
